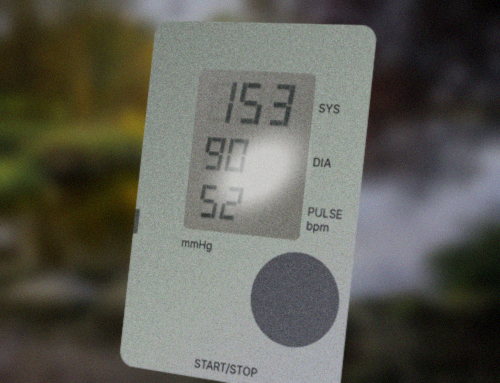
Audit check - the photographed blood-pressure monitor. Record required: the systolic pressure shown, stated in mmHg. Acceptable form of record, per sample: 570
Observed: 153
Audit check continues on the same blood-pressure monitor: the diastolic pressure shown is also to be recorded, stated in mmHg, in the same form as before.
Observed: 90
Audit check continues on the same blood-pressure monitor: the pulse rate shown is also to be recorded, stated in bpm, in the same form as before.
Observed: 52
